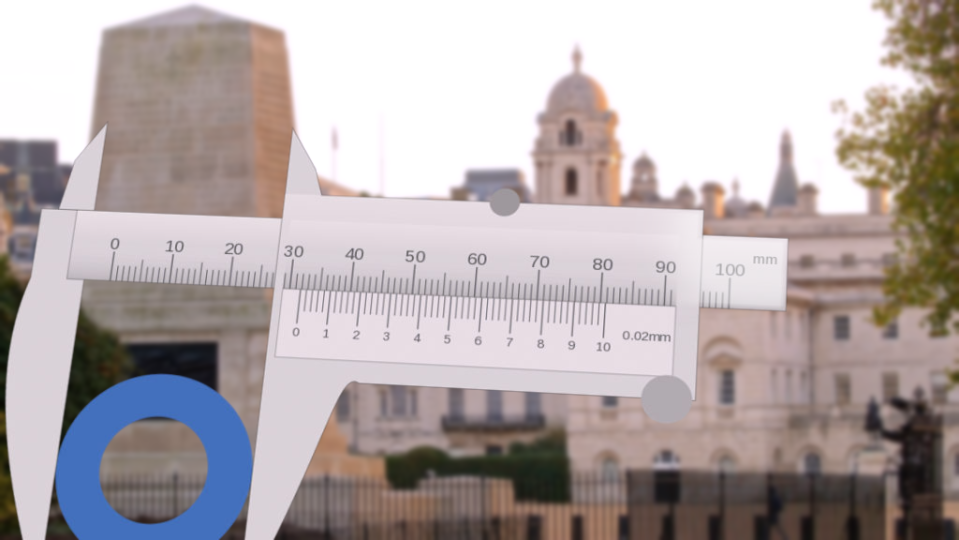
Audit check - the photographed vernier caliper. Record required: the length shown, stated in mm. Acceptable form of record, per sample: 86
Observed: 31.8
